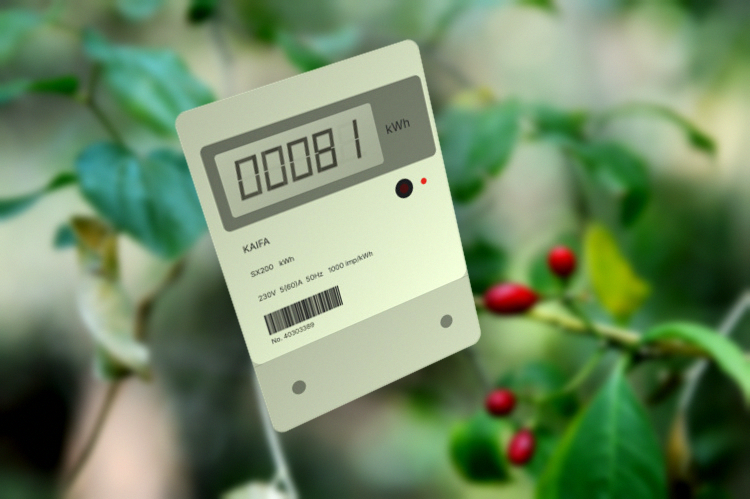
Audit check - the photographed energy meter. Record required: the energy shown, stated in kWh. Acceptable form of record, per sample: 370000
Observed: 81
